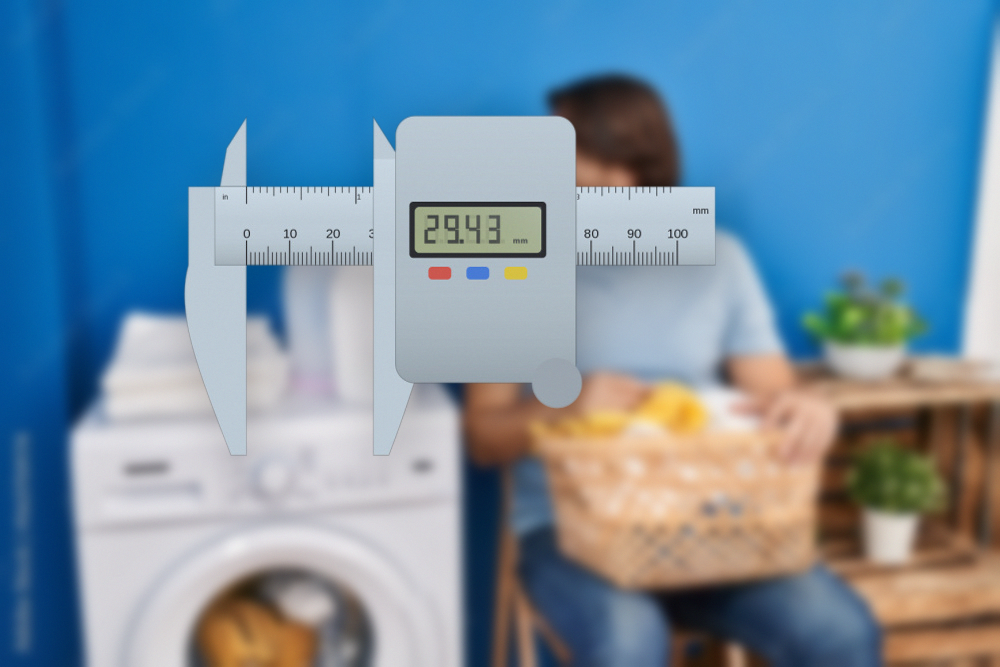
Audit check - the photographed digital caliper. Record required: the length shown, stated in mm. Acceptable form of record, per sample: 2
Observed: 29.43
